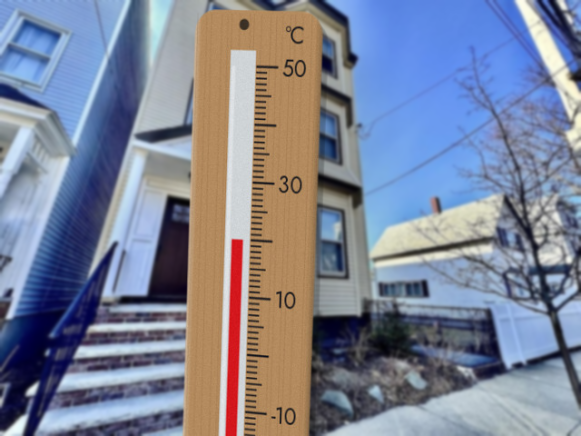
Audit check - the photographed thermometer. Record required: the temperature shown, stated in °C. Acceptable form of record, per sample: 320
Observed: 20
